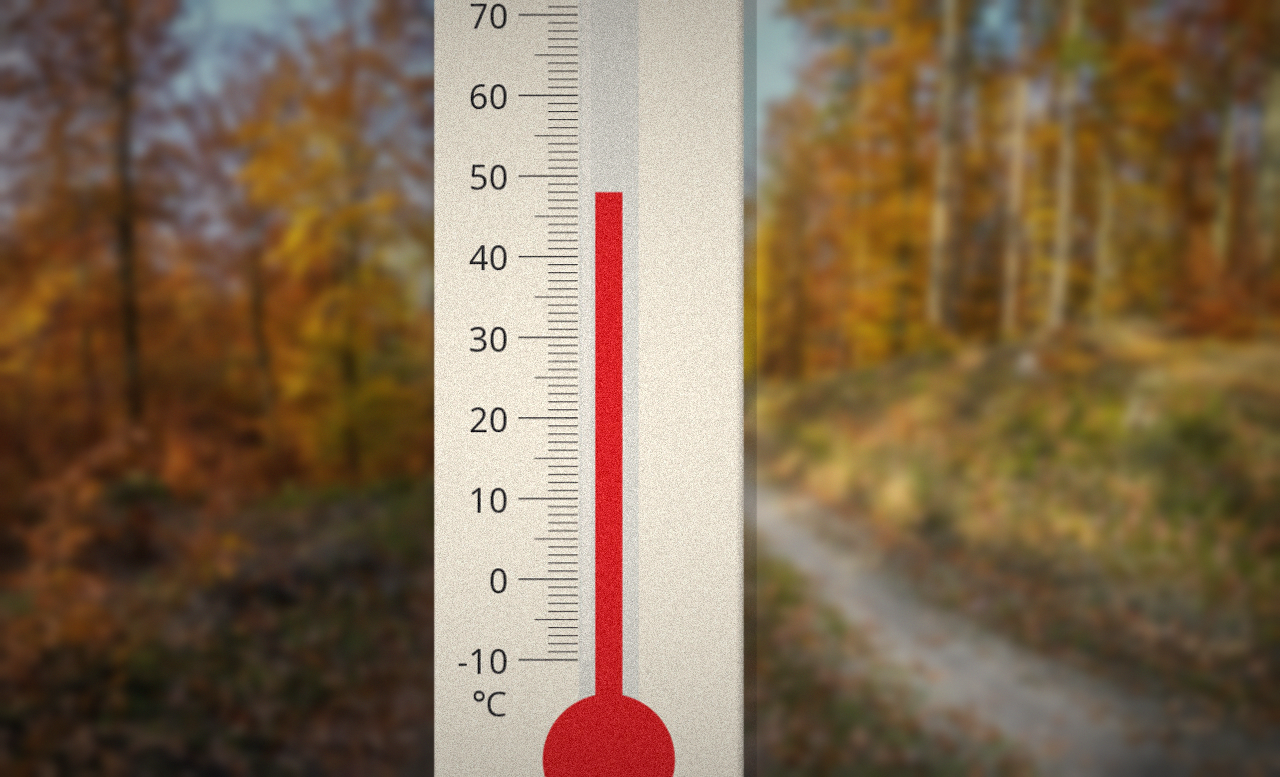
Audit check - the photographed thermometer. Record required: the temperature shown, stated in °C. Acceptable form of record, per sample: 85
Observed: 48
